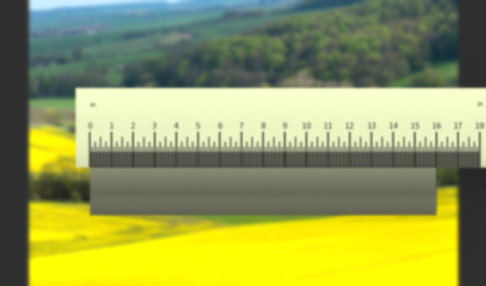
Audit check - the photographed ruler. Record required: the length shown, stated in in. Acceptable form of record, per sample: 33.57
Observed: 16
